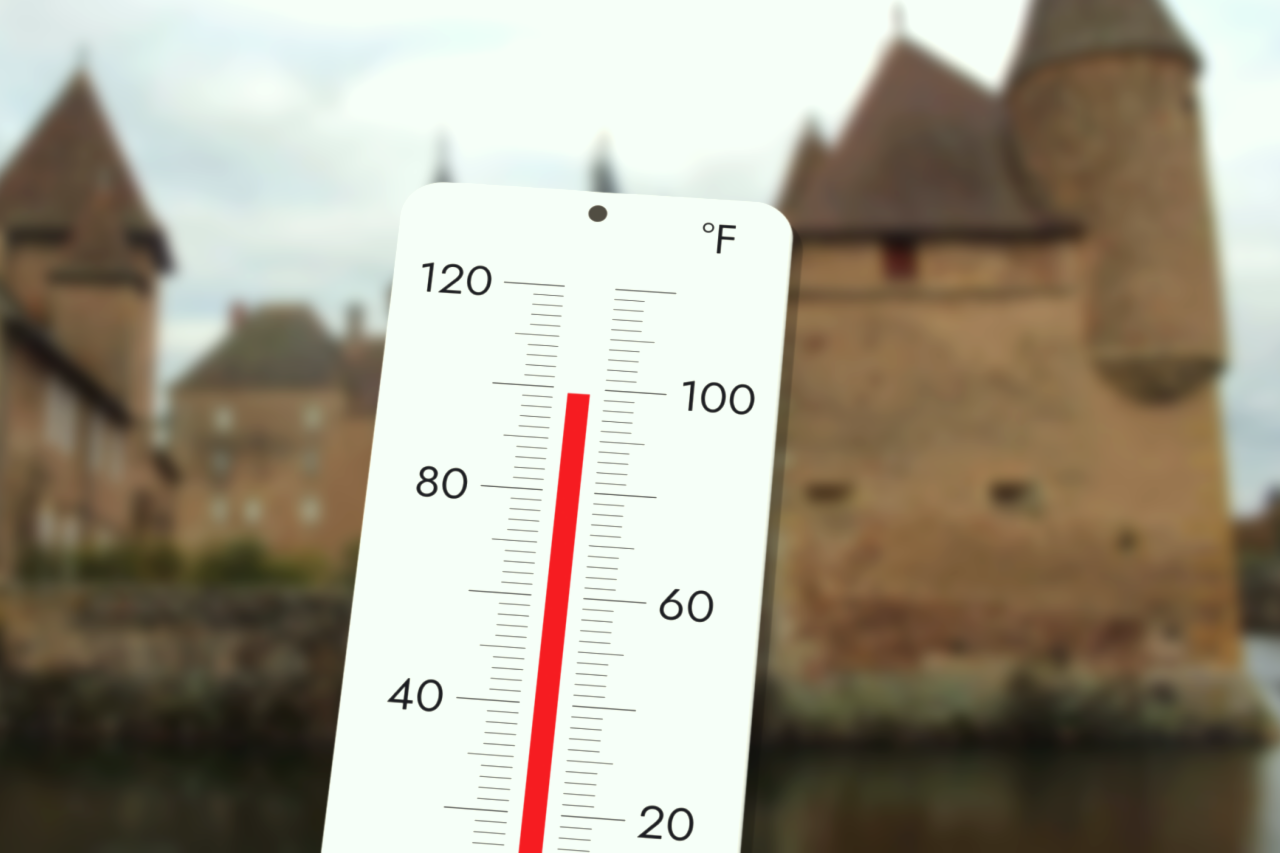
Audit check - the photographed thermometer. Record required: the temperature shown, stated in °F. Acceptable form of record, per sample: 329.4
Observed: 99
